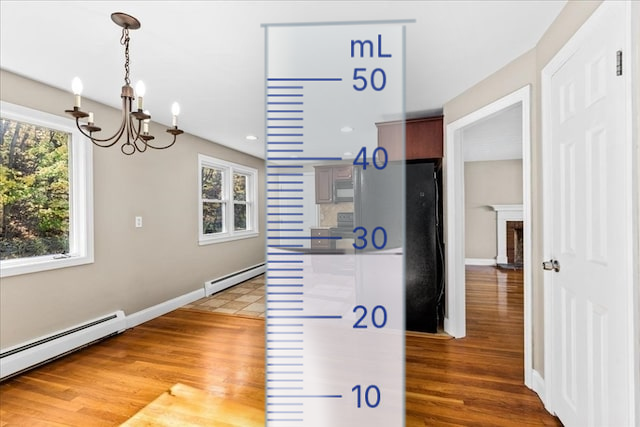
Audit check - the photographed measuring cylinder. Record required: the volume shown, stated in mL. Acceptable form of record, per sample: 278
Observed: 28
